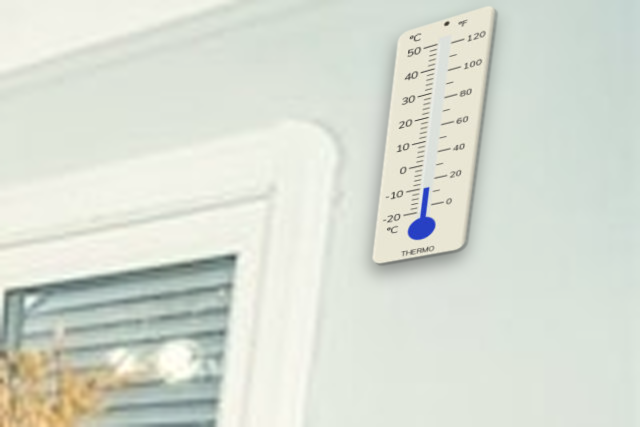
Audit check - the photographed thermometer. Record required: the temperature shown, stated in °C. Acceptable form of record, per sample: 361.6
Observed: -10
